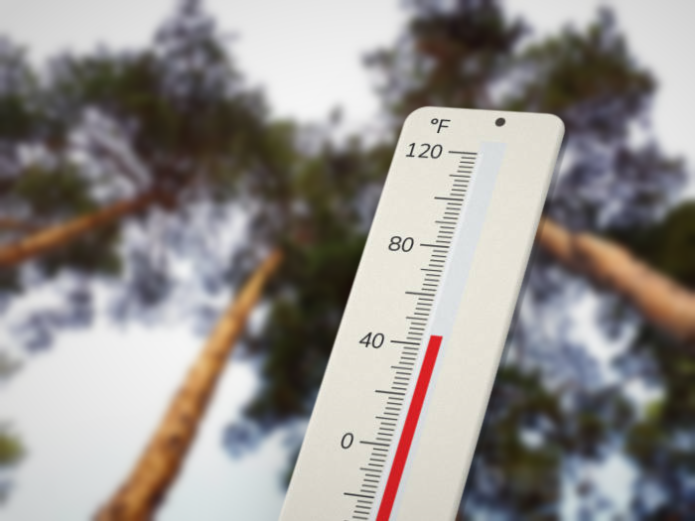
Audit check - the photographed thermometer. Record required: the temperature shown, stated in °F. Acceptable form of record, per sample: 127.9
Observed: 44
